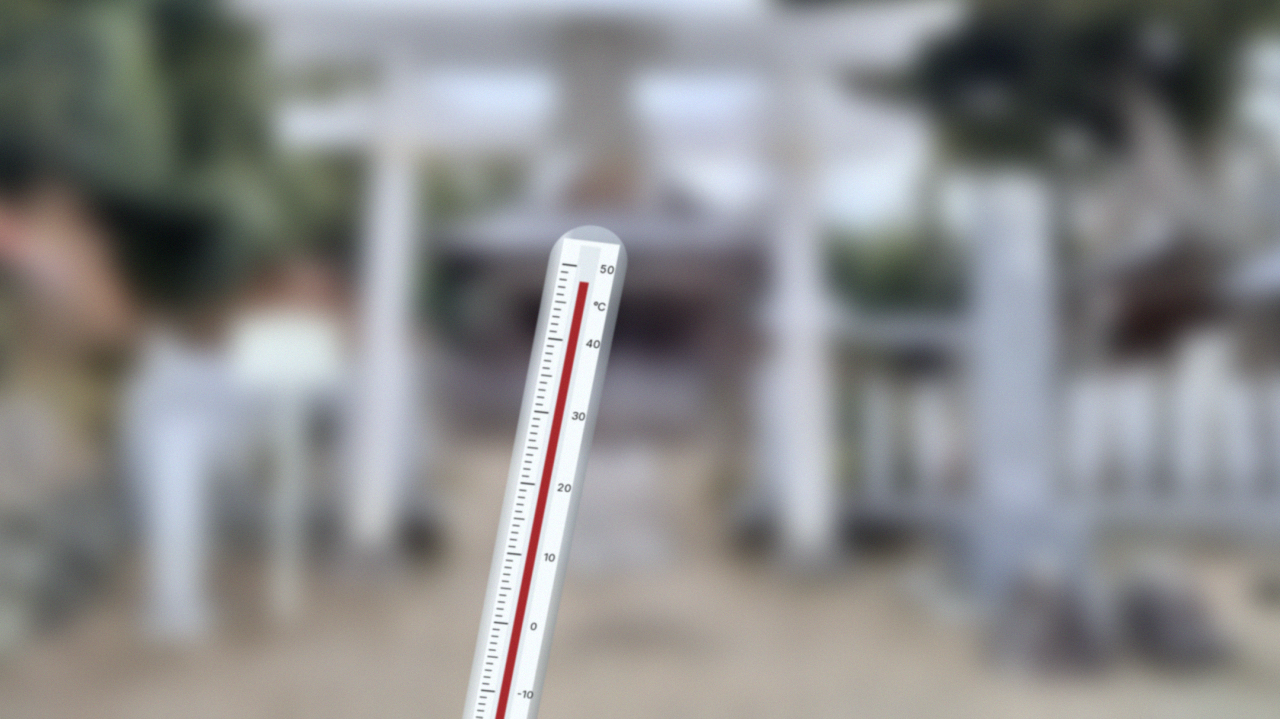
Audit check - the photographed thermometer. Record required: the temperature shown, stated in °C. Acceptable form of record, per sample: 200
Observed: 48
